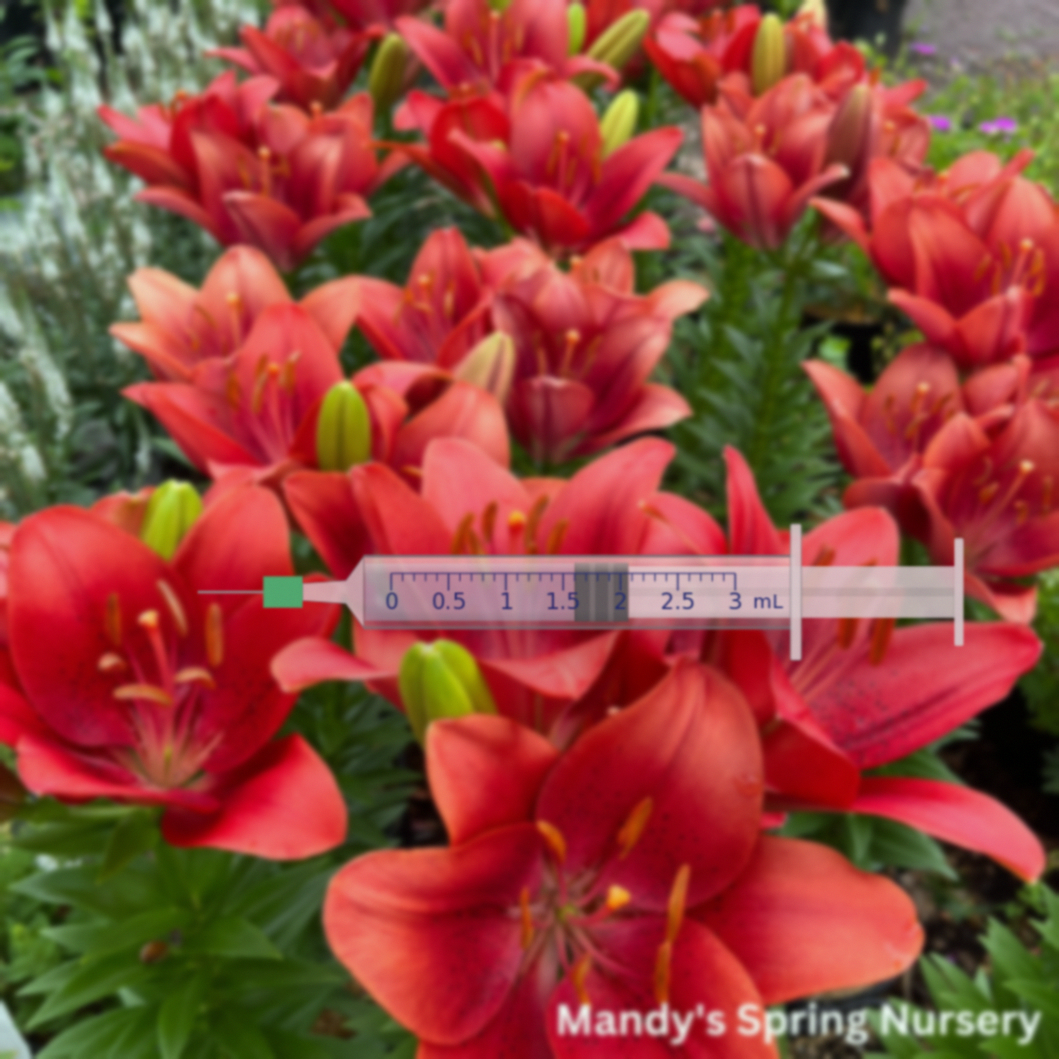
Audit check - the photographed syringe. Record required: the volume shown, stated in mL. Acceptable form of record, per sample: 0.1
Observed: 1.6
